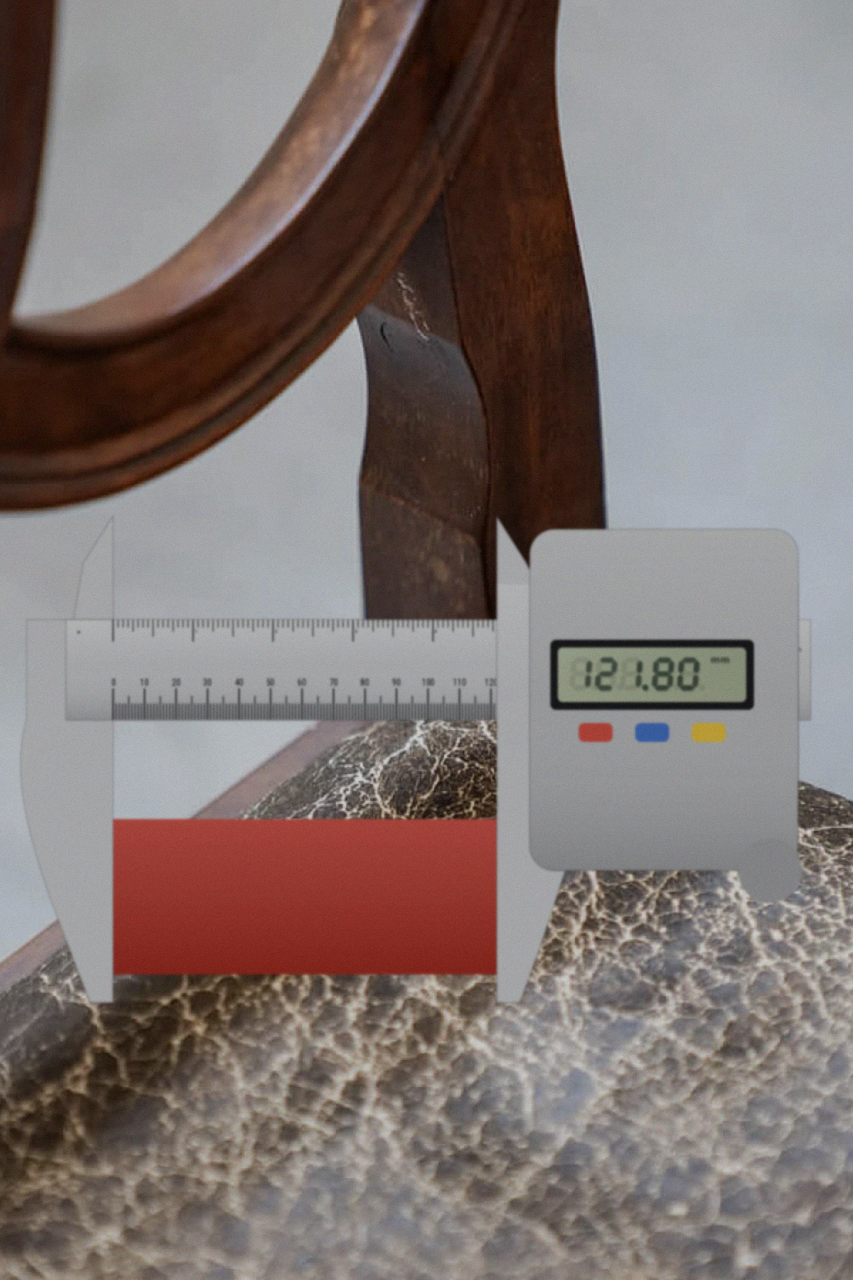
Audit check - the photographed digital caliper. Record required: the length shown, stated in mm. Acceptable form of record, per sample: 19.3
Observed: 121.80
